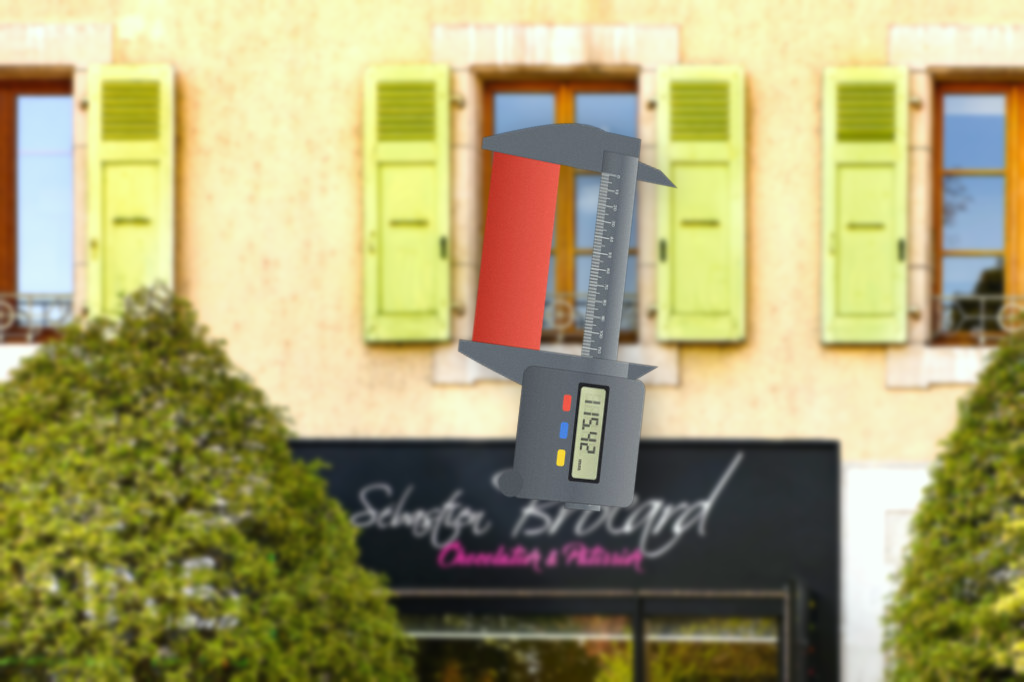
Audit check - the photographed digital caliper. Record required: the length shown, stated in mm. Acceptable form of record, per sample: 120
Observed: 115.42
